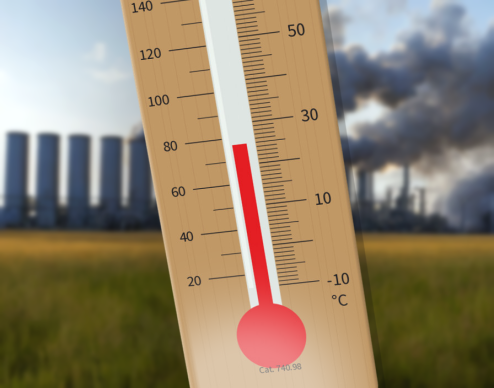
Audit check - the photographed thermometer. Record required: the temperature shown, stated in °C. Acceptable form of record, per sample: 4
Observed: 25
